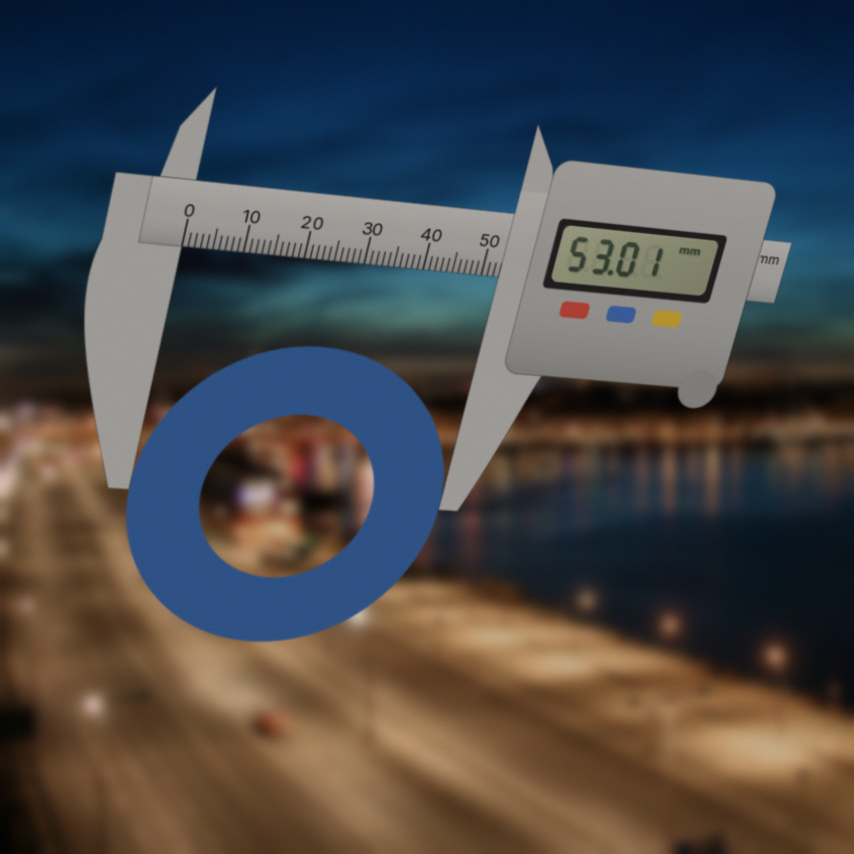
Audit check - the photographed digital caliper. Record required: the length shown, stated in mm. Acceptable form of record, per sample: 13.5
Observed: 53.01
